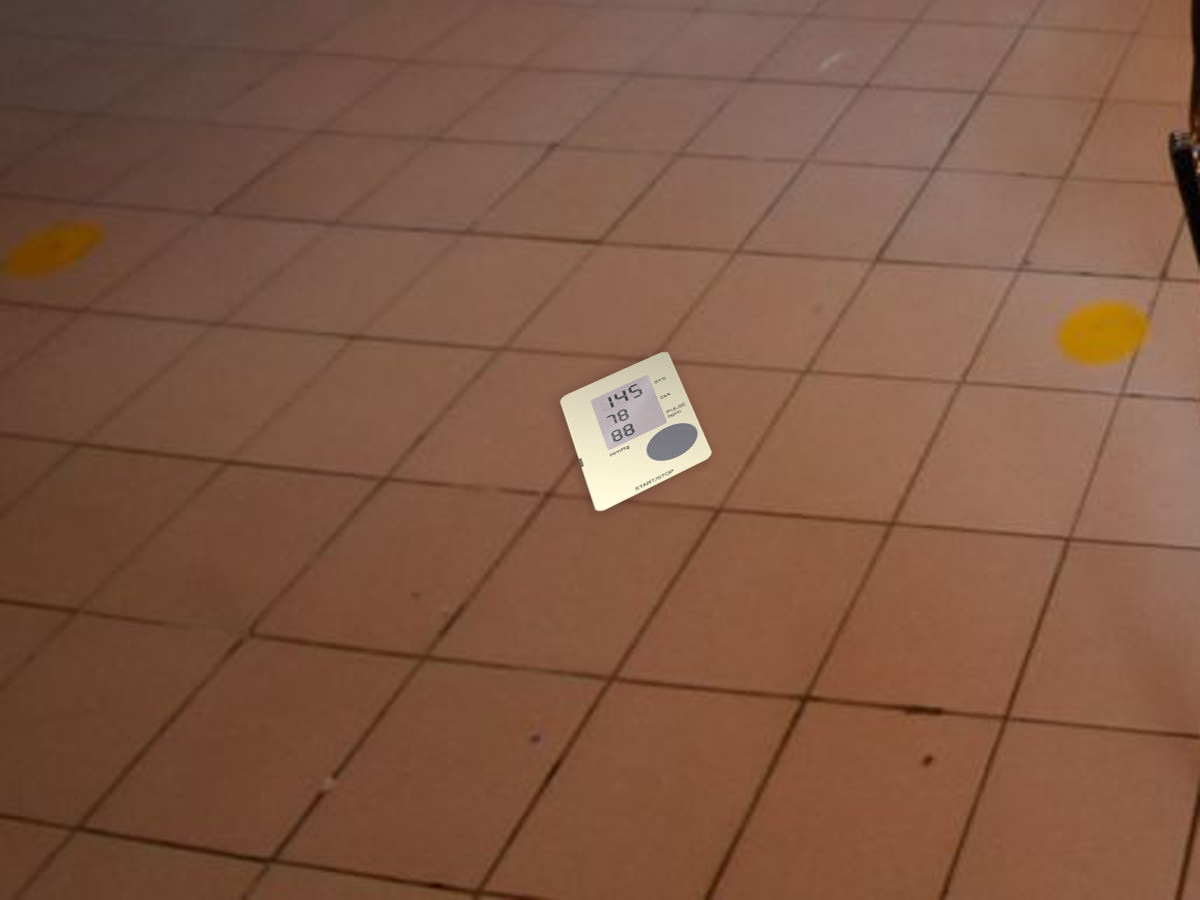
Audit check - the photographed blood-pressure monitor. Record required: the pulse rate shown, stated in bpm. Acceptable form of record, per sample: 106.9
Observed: 88
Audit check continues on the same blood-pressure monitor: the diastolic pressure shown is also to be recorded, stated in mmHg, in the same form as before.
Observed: 78
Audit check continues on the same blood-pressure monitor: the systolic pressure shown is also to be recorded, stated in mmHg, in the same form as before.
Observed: 145
